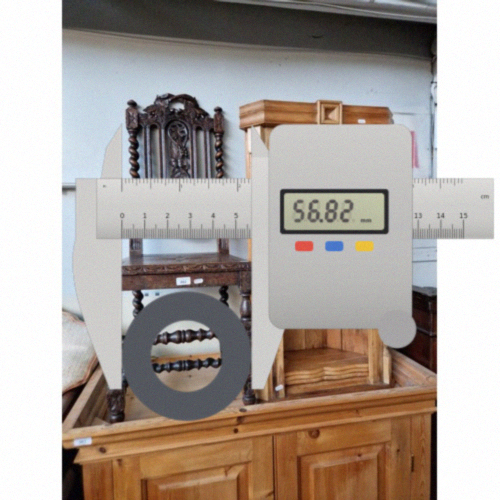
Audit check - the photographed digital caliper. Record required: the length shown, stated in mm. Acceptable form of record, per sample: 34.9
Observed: 56.82
